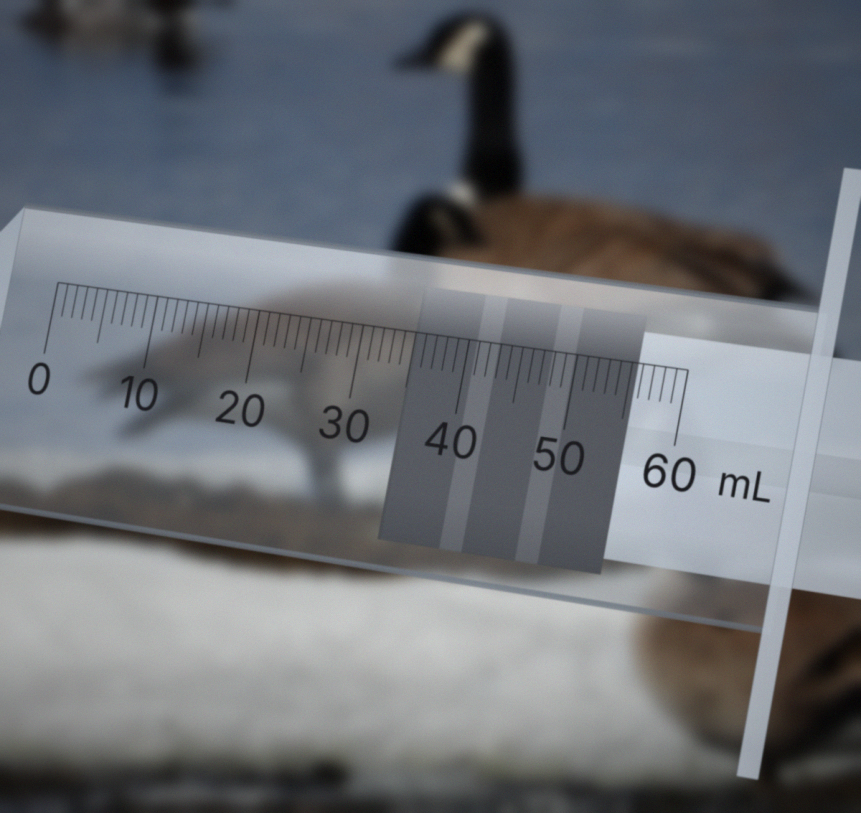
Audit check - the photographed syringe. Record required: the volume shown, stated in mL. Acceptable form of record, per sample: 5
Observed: 35
